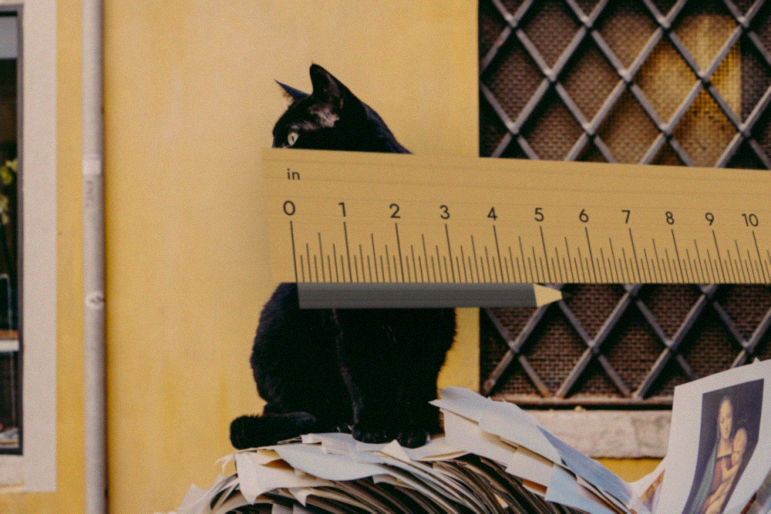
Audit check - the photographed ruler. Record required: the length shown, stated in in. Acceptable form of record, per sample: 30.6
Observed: 5.375
